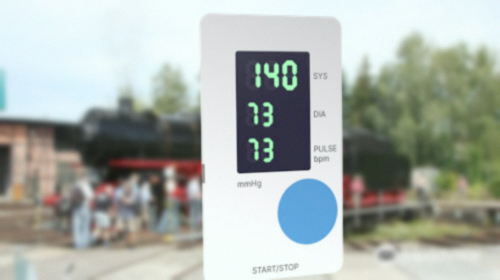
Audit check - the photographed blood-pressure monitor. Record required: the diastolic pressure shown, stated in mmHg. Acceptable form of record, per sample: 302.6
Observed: 73
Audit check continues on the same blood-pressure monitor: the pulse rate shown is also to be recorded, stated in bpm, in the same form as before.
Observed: 73
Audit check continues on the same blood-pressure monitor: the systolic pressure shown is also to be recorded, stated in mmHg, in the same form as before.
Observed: 140
